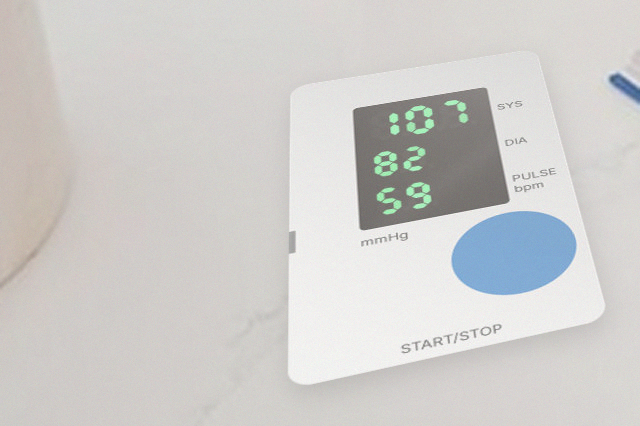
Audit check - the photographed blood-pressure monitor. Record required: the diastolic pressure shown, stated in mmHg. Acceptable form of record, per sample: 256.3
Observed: 82
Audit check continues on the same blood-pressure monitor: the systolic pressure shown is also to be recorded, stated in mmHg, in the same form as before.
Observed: 107
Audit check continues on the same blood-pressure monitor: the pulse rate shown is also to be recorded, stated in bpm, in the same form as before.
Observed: 59
